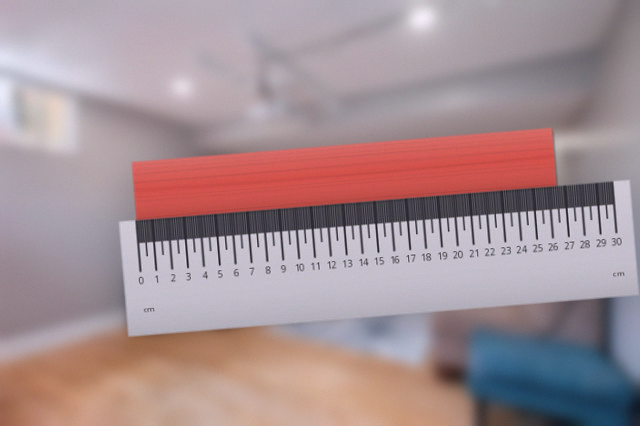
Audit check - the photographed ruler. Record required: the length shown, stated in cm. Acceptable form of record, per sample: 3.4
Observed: 26.5
